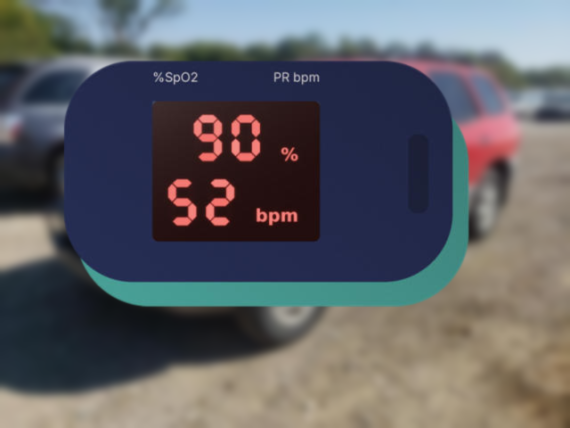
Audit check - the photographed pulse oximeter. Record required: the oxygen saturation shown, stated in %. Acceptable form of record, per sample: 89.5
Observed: 90
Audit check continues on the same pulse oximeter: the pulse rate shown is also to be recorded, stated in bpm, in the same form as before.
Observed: 52
